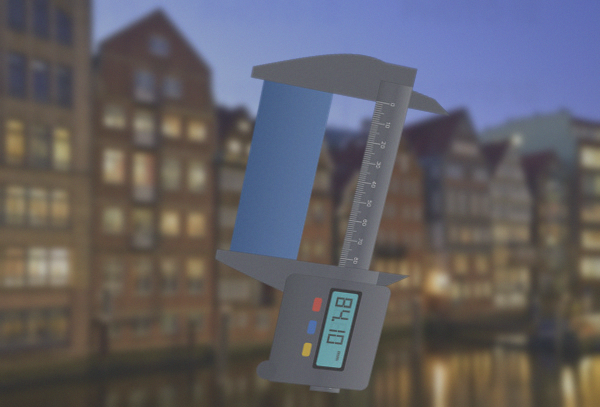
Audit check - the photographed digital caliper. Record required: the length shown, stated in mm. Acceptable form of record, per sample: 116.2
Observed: 84.10
